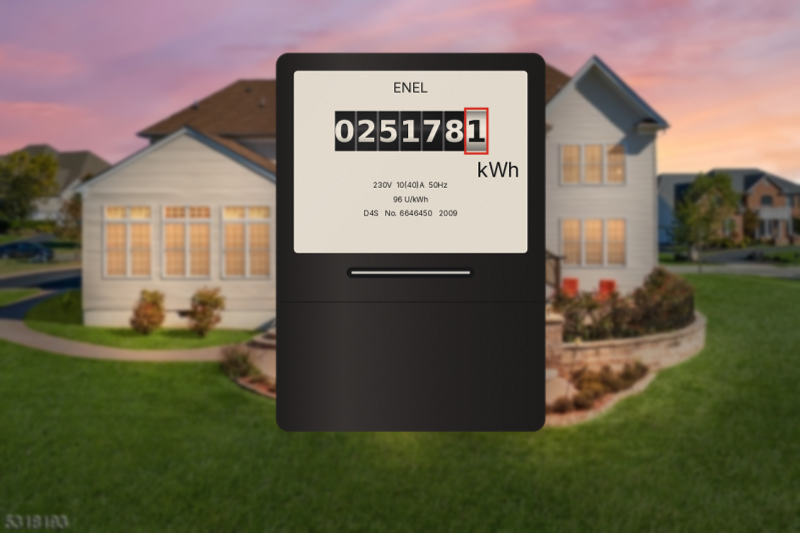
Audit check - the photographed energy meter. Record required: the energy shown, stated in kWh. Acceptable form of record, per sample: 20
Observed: 25178.1
